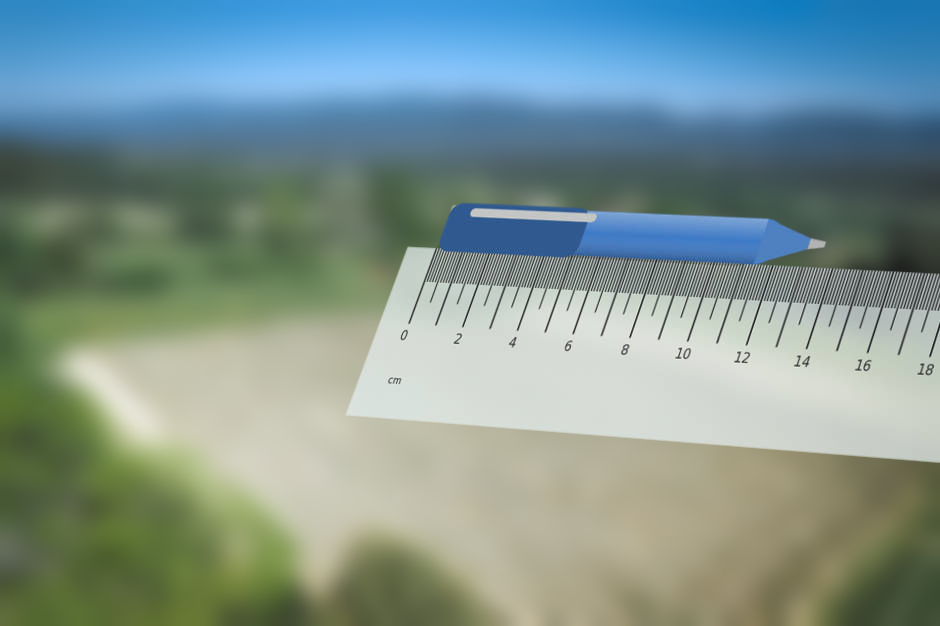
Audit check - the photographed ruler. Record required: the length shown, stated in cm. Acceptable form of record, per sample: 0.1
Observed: 13.5
